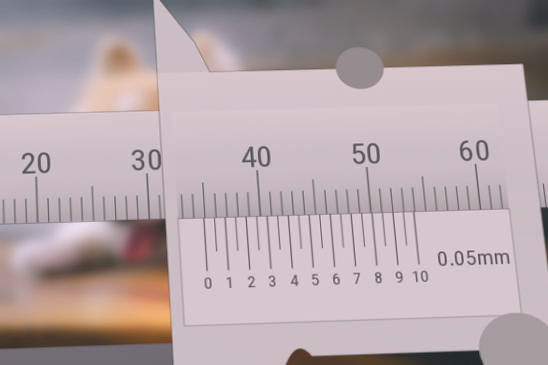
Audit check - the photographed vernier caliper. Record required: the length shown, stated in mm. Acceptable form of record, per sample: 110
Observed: 34.9
